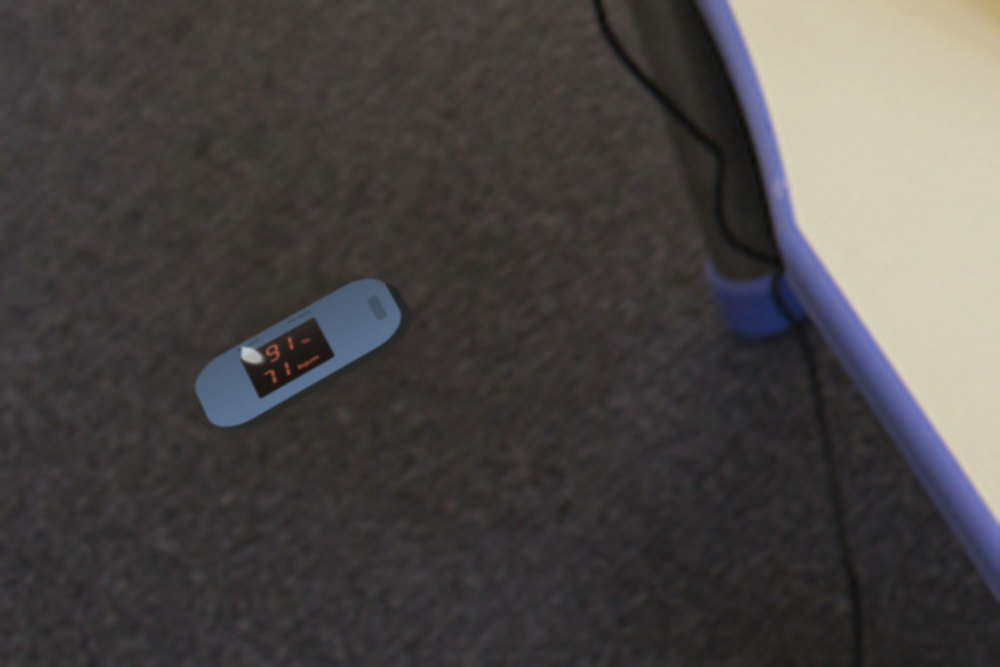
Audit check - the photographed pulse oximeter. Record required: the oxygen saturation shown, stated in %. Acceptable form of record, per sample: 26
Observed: 91
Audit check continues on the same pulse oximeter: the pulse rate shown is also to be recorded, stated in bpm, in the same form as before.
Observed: 71
